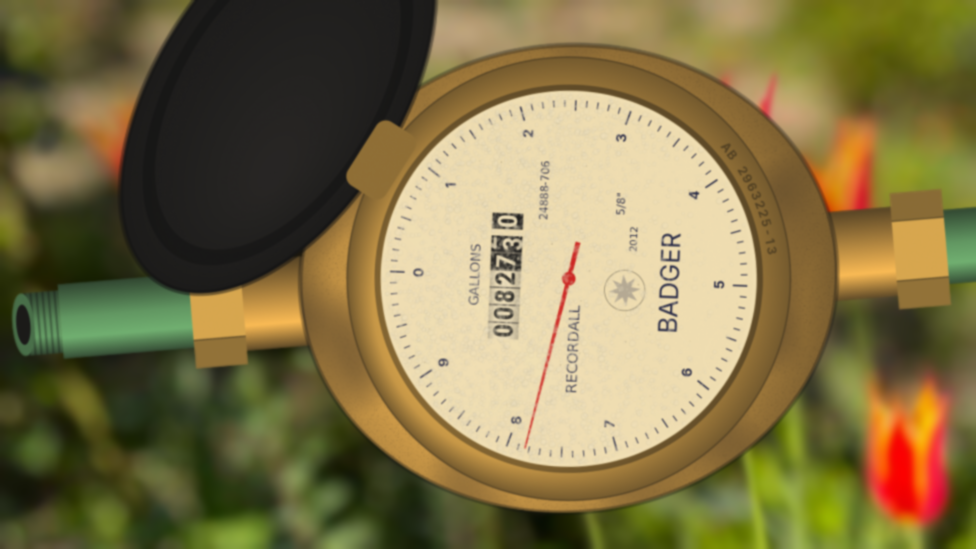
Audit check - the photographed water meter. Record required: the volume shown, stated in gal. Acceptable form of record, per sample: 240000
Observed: 82727.8
